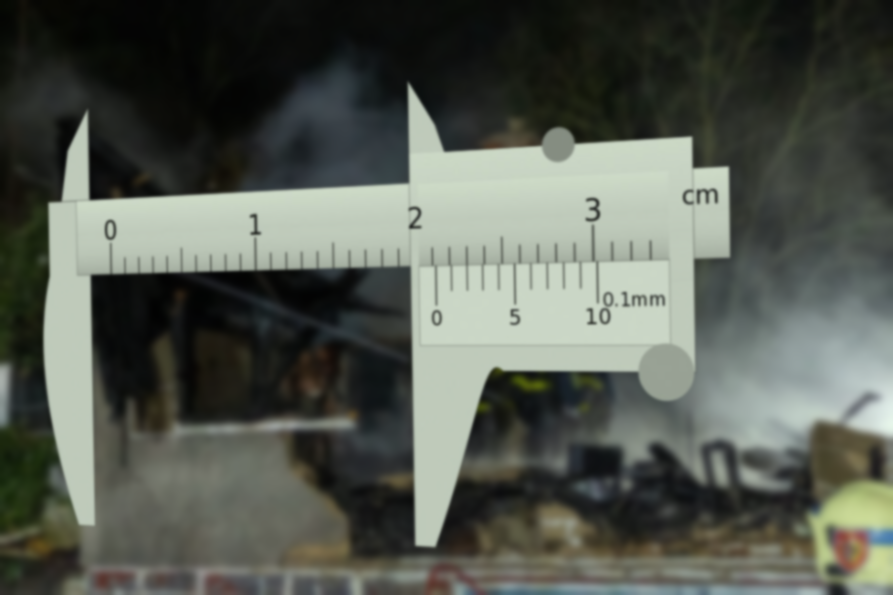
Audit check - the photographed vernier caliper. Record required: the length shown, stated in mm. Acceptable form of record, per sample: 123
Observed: 21.2
